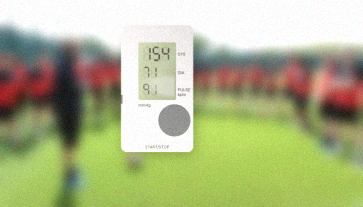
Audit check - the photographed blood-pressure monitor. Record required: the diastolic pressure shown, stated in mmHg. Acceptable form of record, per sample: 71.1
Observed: 71
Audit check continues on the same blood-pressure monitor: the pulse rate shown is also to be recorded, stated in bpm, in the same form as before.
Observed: 91
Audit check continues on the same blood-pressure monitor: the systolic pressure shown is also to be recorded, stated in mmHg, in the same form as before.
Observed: 154
